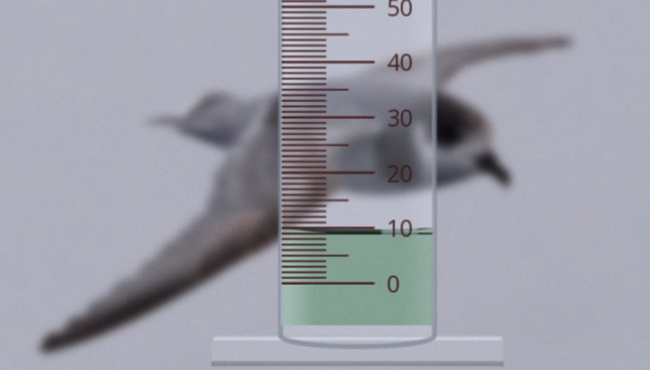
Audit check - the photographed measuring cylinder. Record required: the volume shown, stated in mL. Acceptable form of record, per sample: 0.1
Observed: 9
